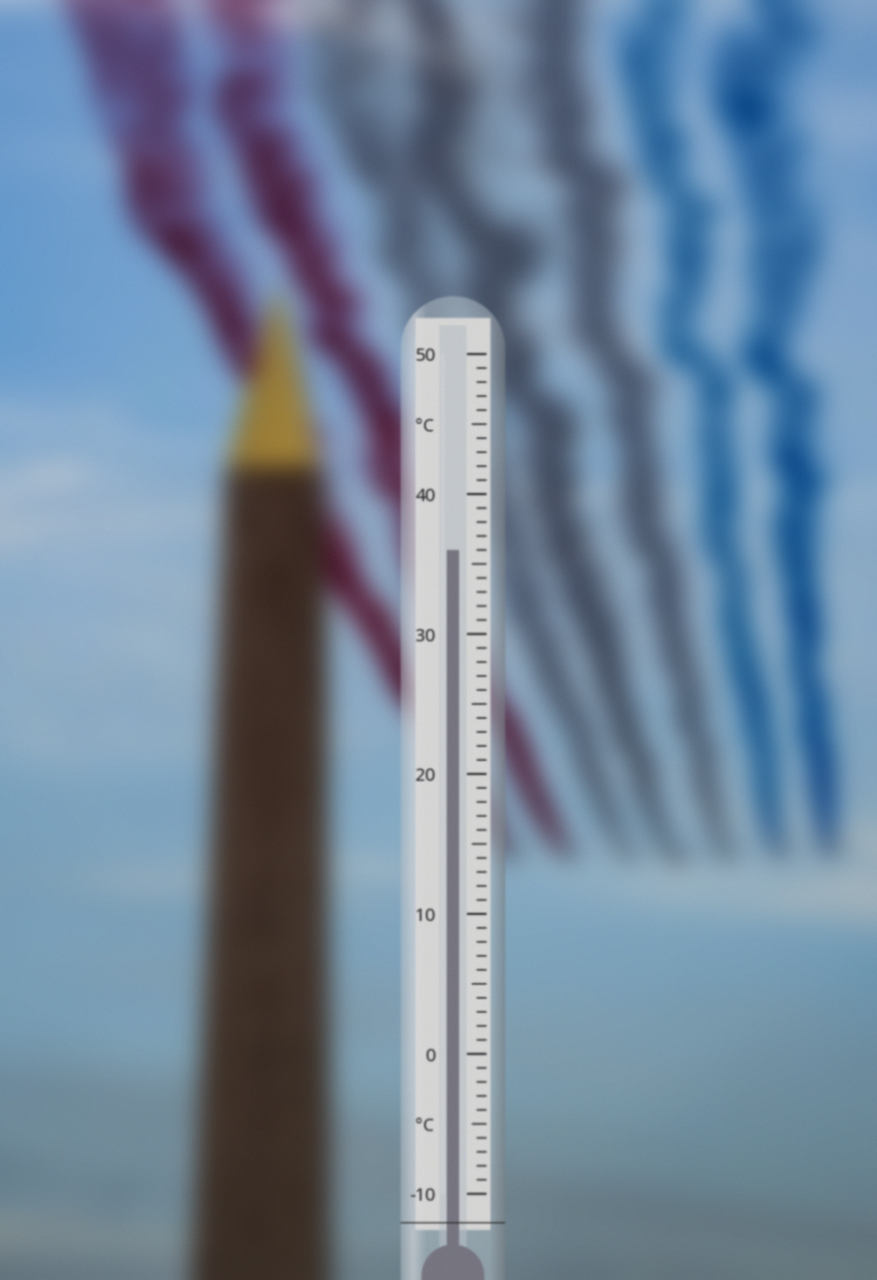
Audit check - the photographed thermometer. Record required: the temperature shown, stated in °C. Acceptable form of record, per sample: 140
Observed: 36
